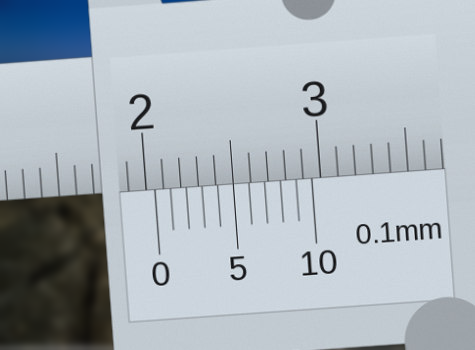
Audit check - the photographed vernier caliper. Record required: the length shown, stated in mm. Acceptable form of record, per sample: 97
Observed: 20.5
